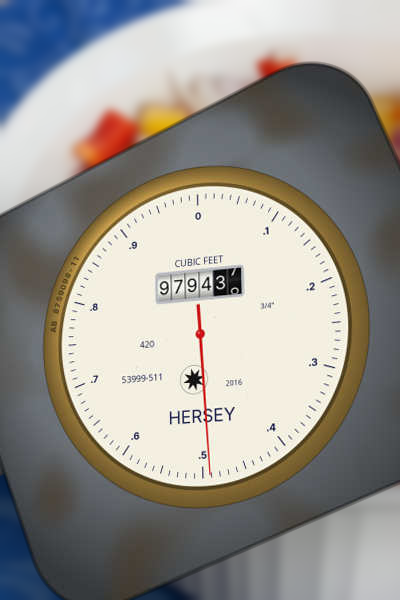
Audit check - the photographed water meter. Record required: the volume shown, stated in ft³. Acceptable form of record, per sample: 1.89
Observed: 979437.49
